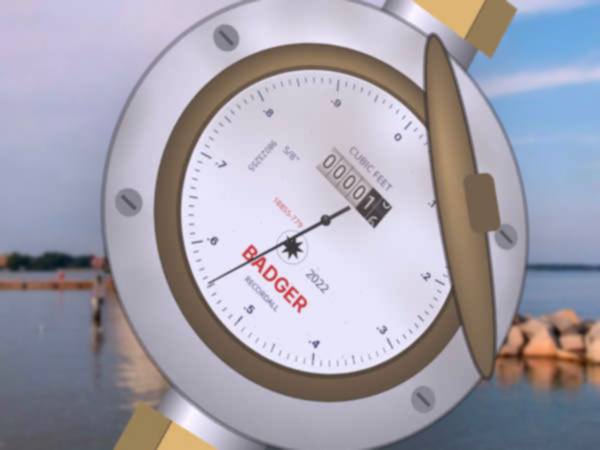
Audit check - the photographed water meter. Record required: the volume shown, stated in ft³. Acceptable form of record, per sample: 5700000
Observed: 15.55
